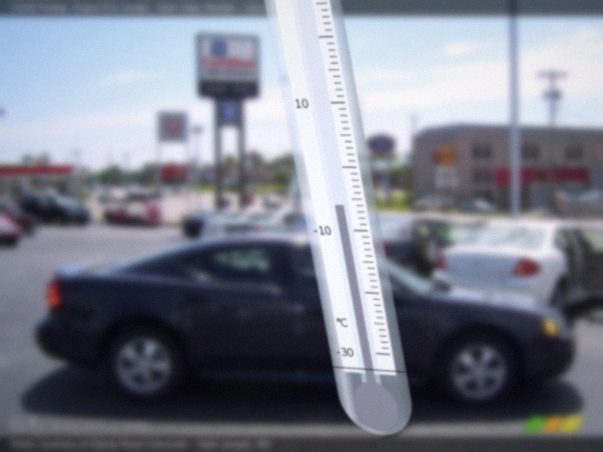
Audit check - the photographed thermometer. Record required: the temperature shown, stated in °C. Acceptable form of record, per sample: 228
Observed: -6
